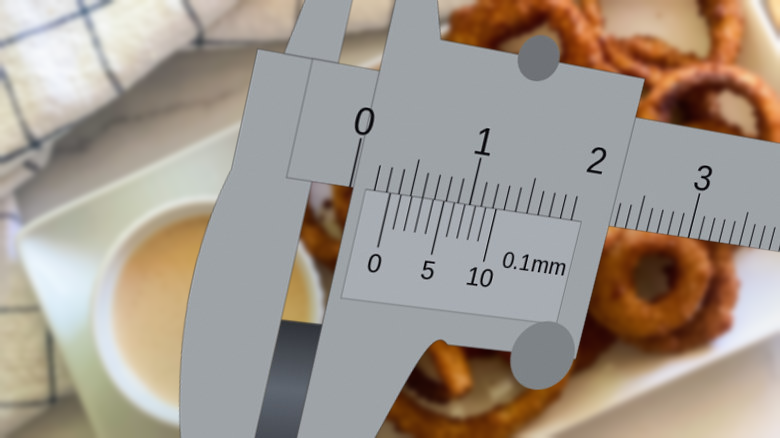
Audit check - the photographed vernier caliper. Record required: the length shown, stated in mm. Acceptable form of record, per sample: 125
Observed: 3.3
